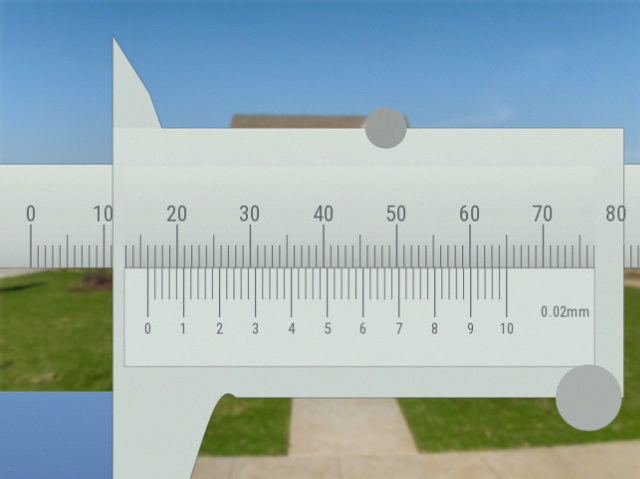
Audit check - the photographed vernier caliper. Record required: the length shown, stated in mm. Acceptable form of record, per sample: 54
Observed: 16.0
